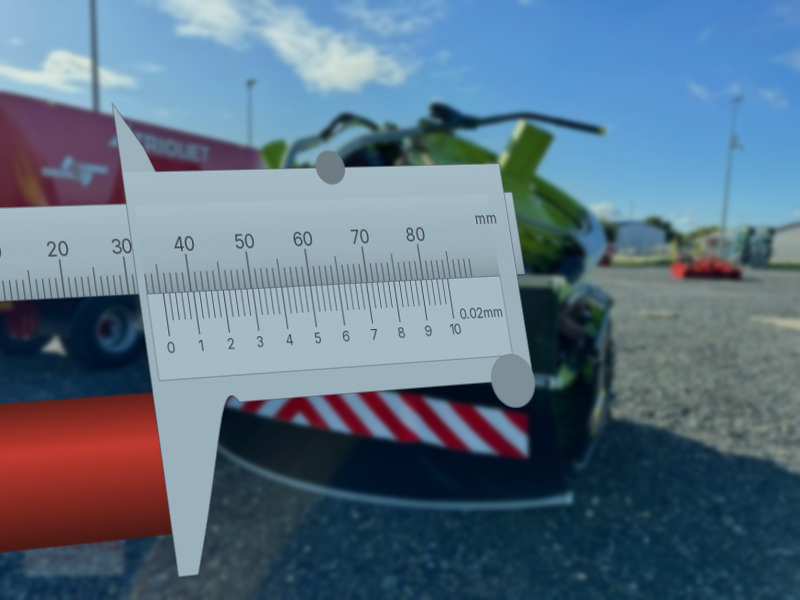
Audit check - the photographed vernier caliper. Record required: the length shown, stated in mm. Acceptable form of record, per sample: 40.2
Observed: 35.5
